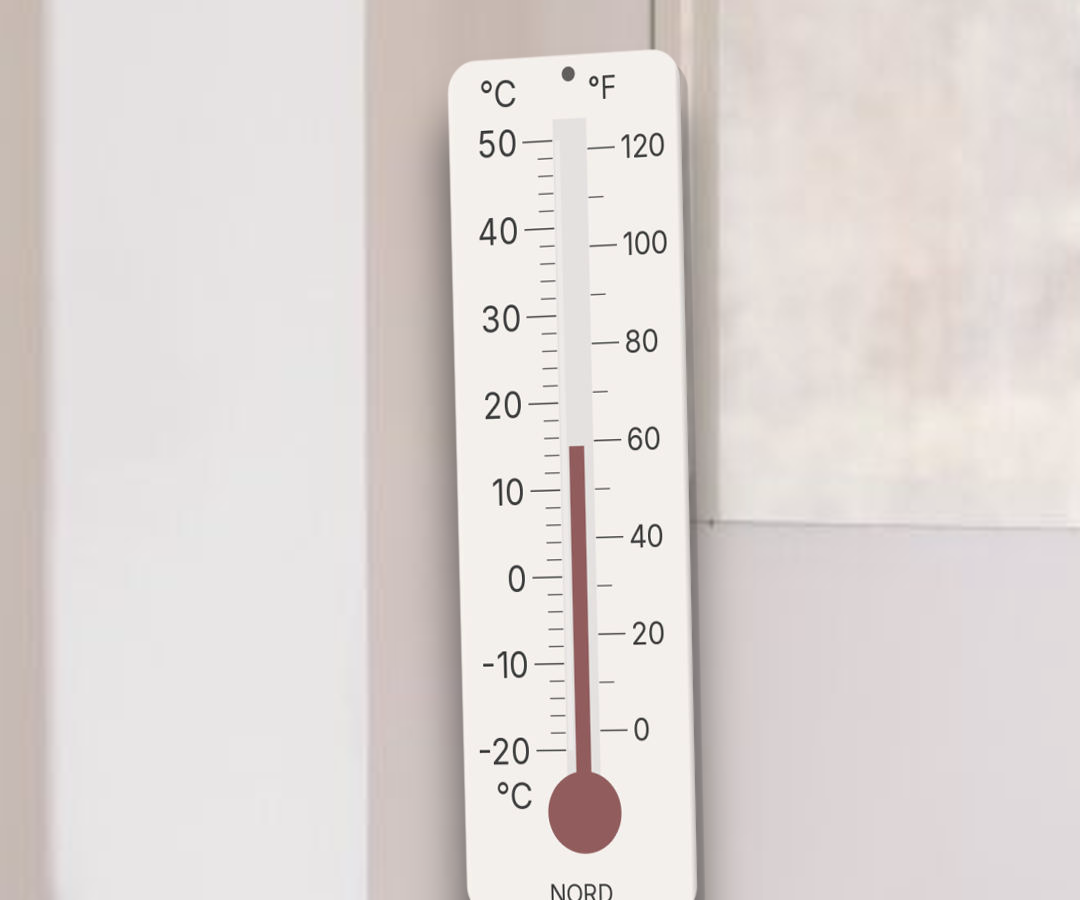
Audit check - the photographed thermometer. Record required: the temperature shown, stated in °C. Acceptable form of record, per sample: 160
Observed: 15
